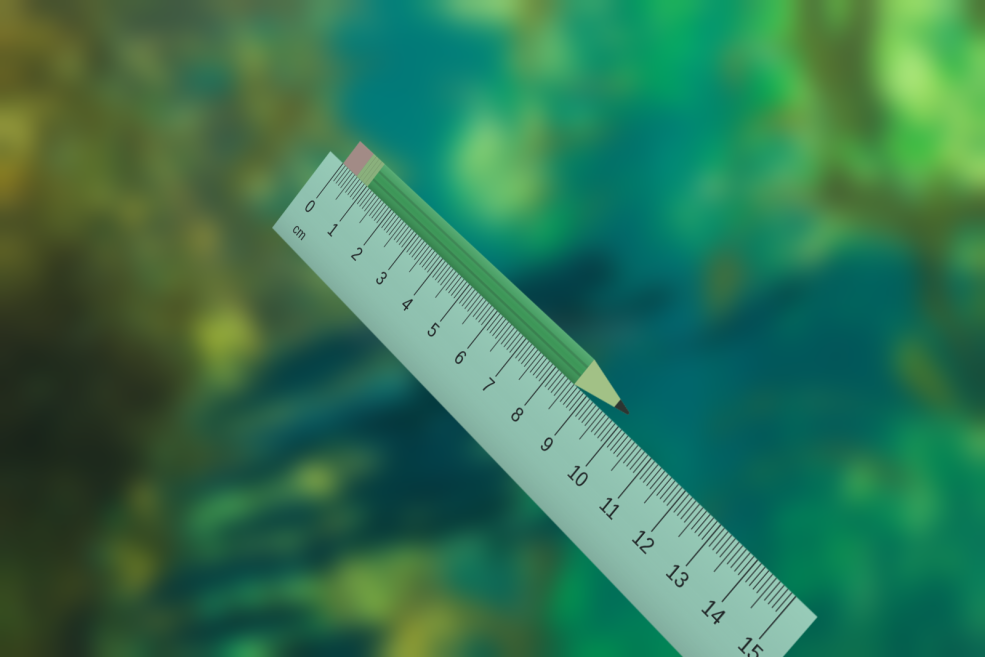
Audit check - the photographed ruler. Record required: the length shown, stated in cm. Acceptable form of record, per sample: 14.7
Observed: 10
